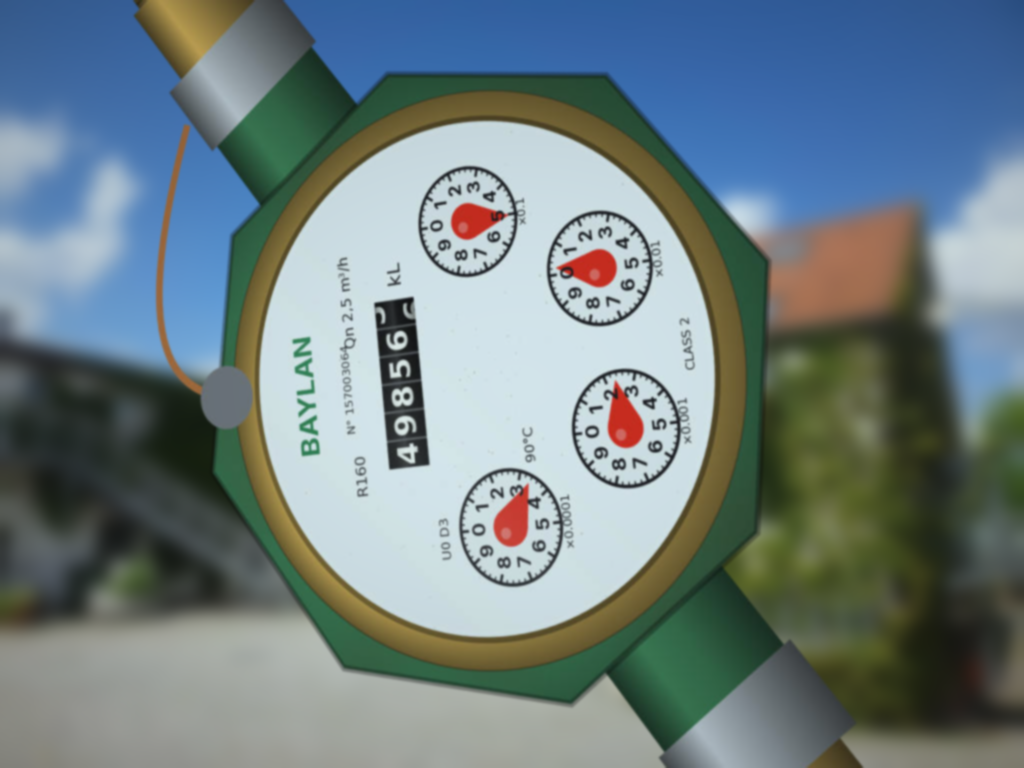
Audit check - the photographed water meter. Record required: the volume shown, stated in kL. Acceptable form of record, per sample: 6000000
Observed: 498565.5023
